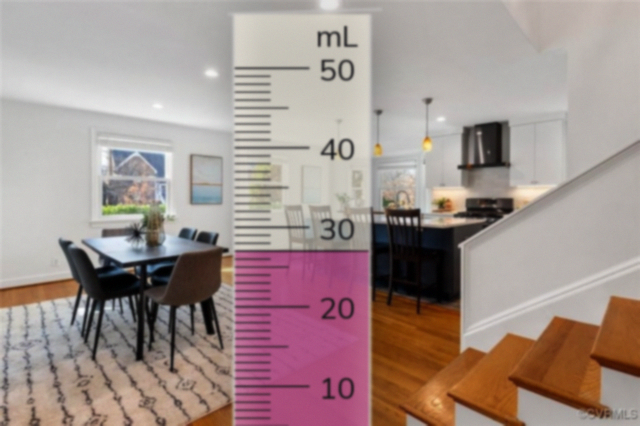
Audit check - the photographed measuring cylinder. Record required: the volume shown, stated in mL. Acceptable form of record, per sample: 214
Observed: 27
